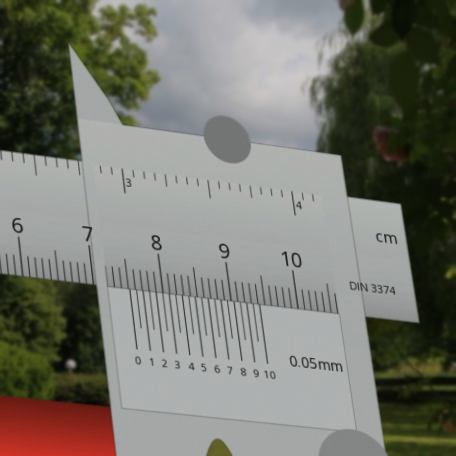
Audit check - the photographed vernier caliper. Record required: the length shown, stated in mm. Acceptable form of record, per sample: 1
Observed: 75.2
